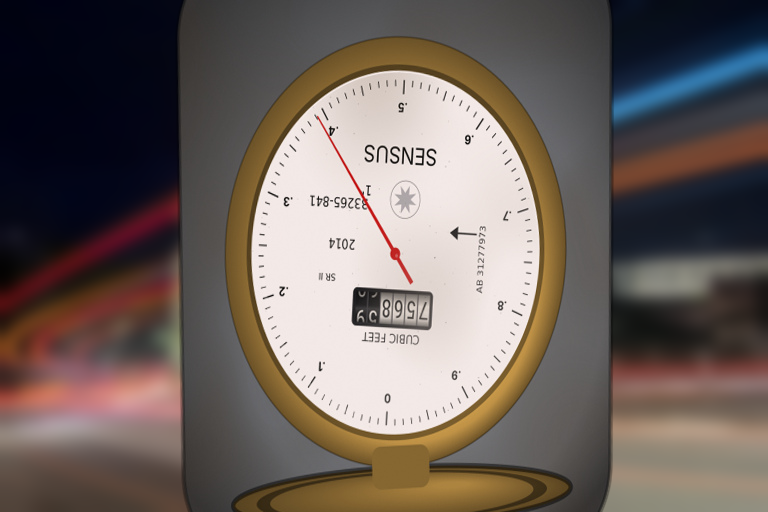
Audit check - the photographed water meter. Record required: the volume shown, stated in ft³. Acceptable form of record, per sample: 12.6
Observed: 756859.39
